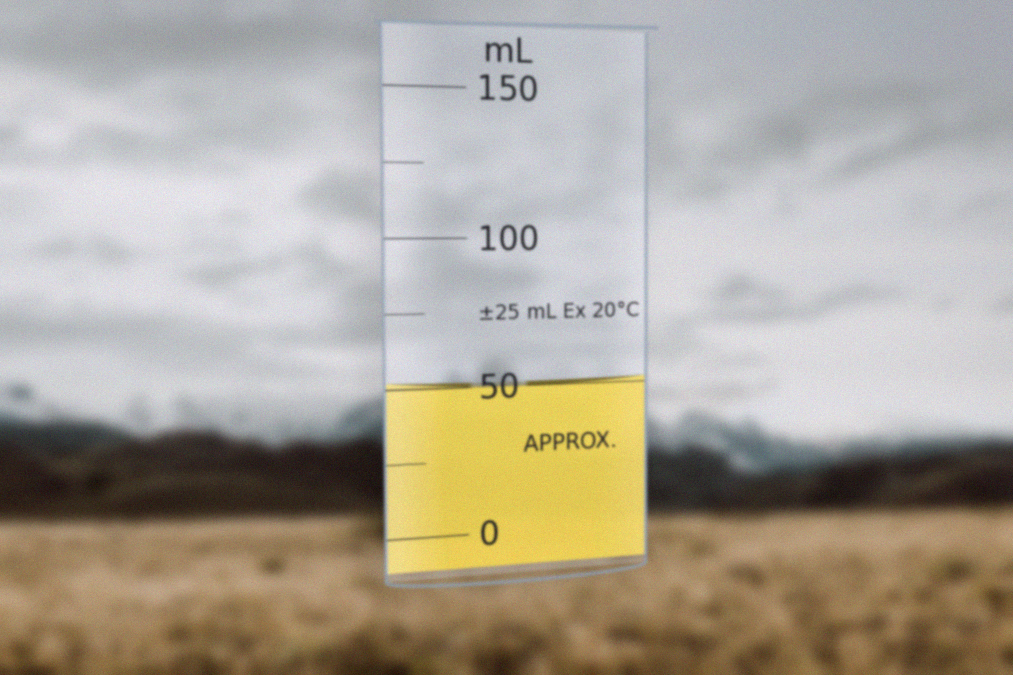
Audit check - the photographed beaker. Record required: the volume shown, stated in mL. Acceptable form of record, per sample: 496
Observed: 50
